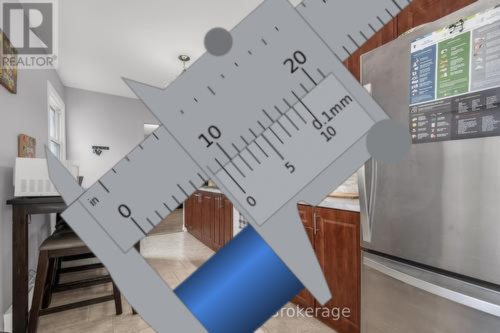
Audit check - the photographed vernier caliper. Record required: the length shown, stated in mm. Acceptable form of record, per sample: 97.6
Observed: 9.0
